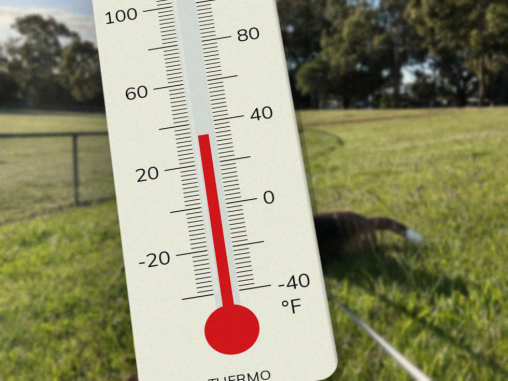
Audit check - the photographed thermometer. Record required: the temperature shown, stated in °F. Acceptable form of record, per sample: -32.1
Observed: 34
